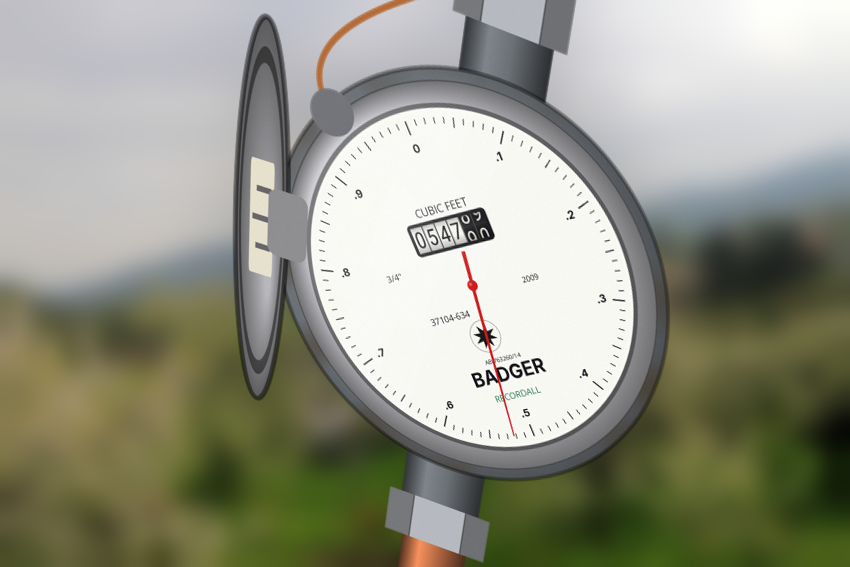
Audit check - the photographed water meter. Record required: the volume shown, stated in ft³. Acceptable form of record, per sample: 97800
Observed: 54789.52
